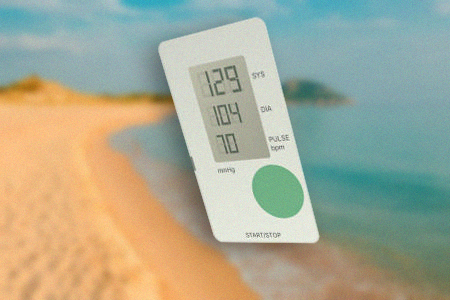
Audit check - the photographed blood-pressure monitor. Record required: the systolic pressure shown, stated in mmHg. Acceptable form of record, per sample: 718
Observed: 129
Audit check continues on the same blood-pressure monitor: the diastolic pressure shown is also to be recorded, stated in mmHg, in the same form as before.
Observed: 104
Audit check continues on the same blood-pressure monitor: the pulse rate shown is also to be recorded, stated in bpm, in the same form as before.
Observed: 70
